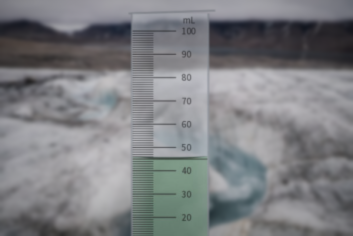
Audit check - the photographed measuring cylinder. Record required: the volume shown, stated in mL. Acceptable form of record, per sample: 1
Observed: 45
